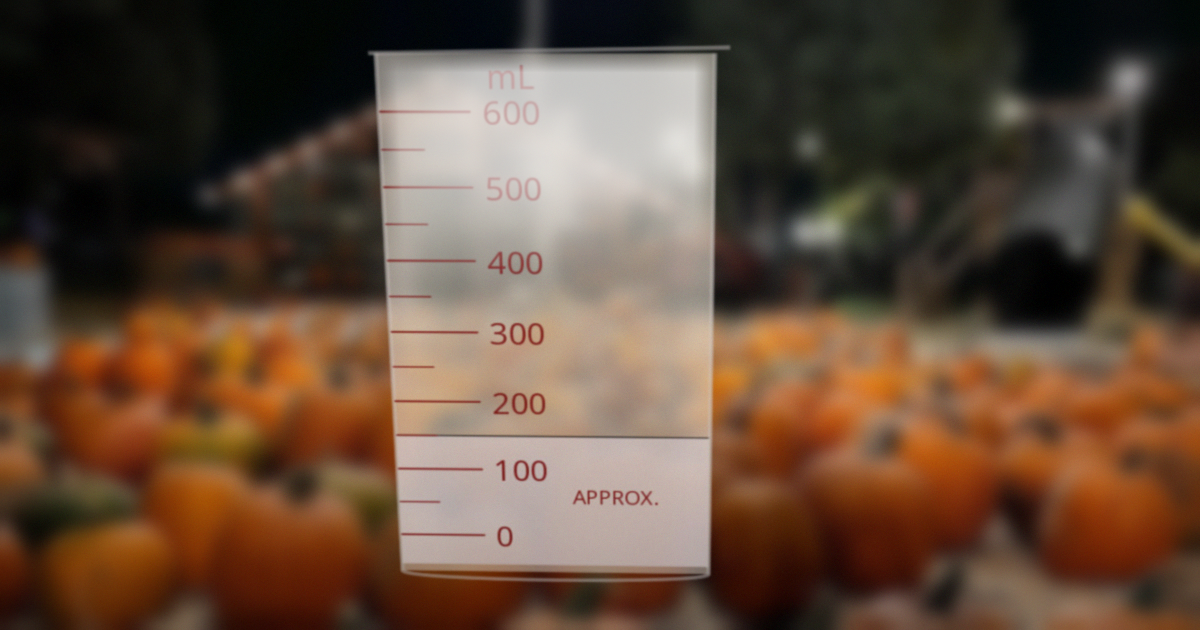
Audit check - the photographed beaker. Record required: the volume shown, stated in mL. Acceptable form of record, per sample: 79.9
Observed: 150
